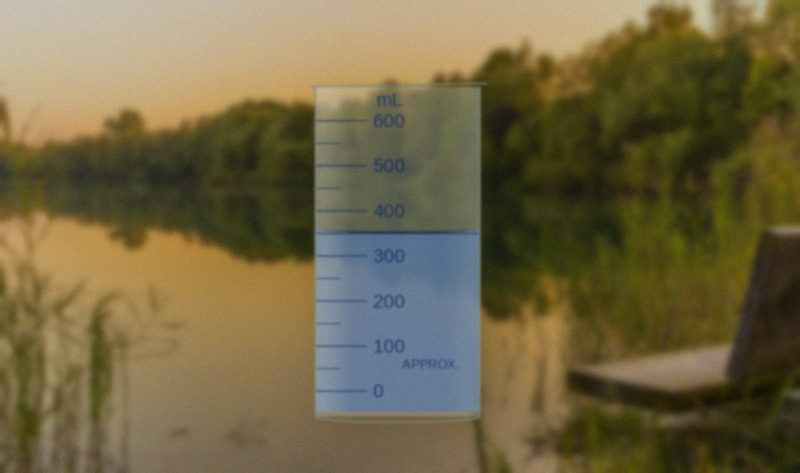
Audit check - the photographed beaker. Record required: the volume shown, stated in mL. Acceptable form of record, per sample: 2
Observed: 350
